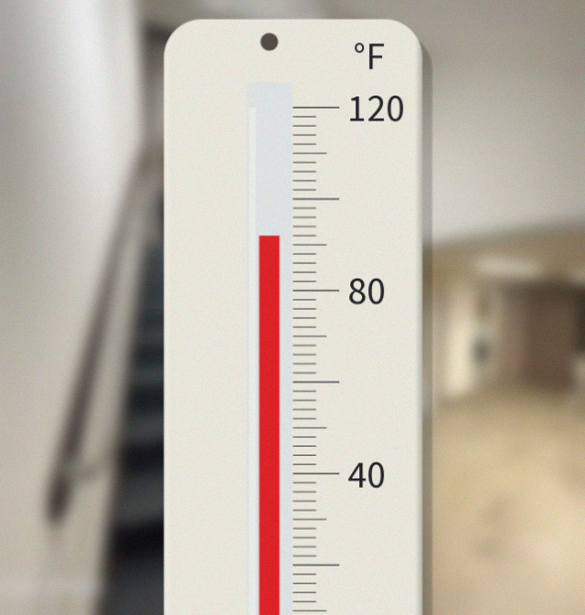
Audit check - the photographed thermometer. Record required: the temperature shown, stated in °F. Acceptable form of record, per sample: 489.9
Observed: 92
